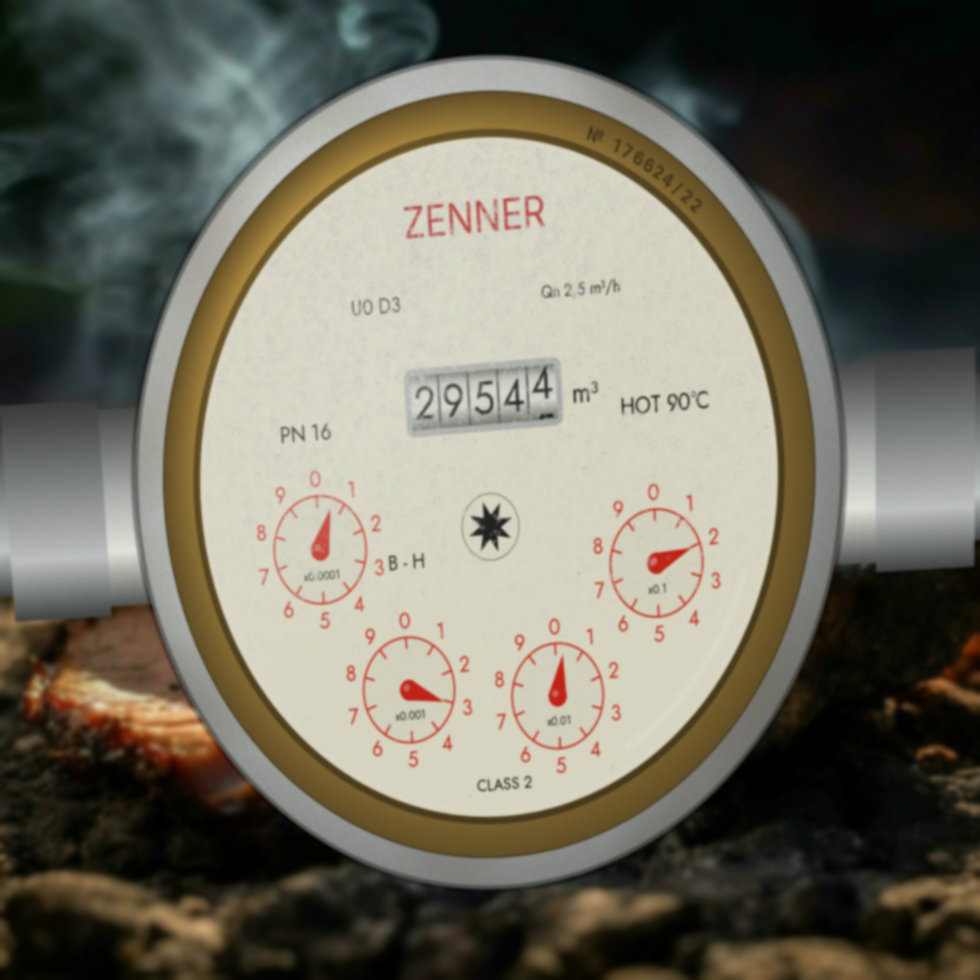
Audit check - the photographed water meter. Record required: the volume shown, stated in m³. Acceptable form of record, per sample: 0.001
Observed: 29544.2030
